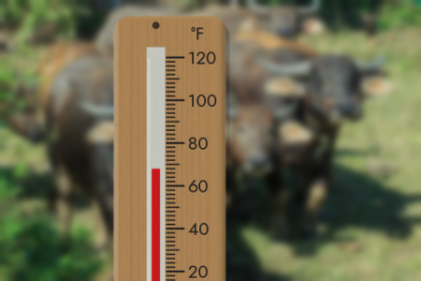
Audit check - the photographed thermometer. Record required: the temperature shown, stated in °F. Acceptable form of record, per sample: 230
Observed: 68
